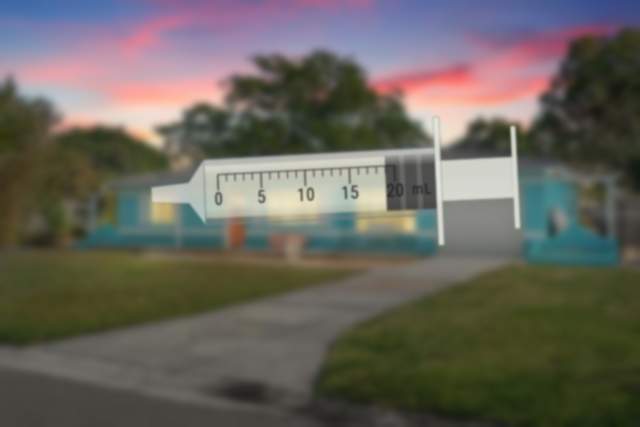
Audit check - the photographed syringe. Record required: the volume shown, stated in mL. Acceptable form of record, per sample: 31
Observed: 19
